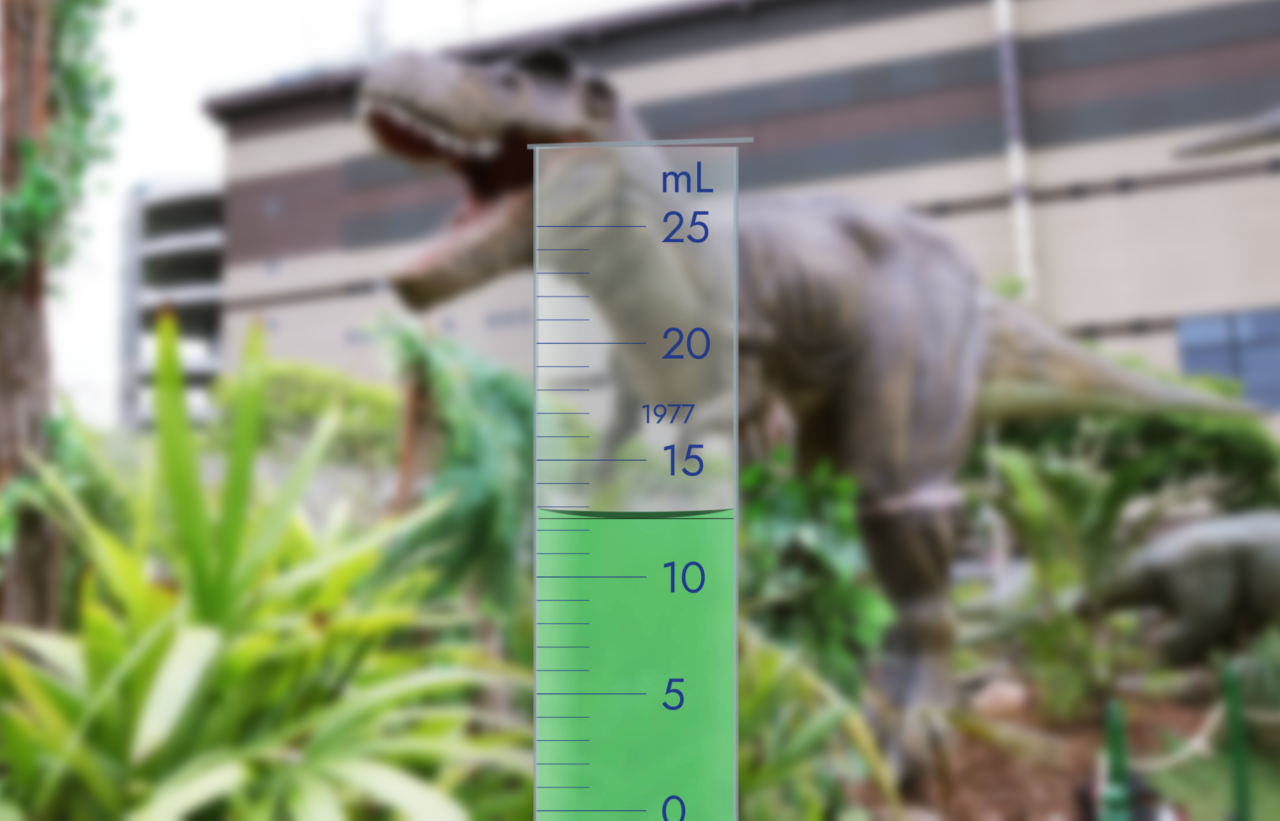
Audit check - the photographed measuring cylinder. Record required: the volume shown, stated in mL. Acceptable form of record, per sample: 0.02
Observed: 12.5
